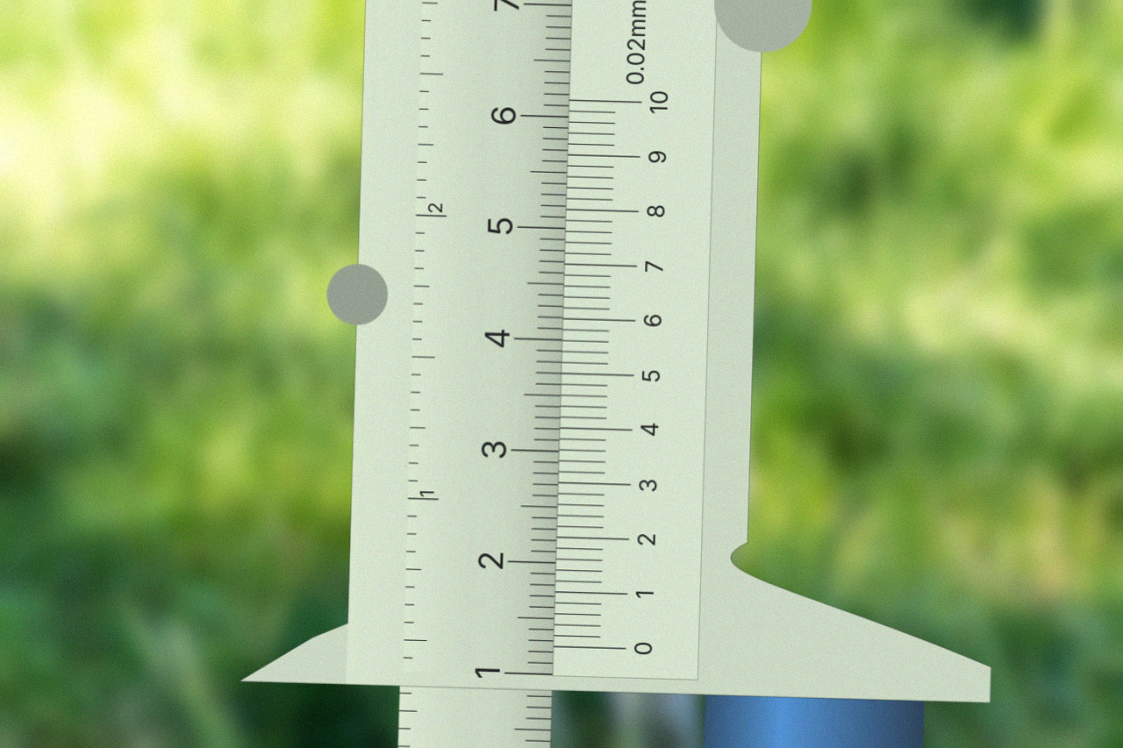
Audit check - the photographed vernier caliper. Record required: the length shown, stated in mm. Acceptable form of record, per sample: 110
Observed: 12.5
